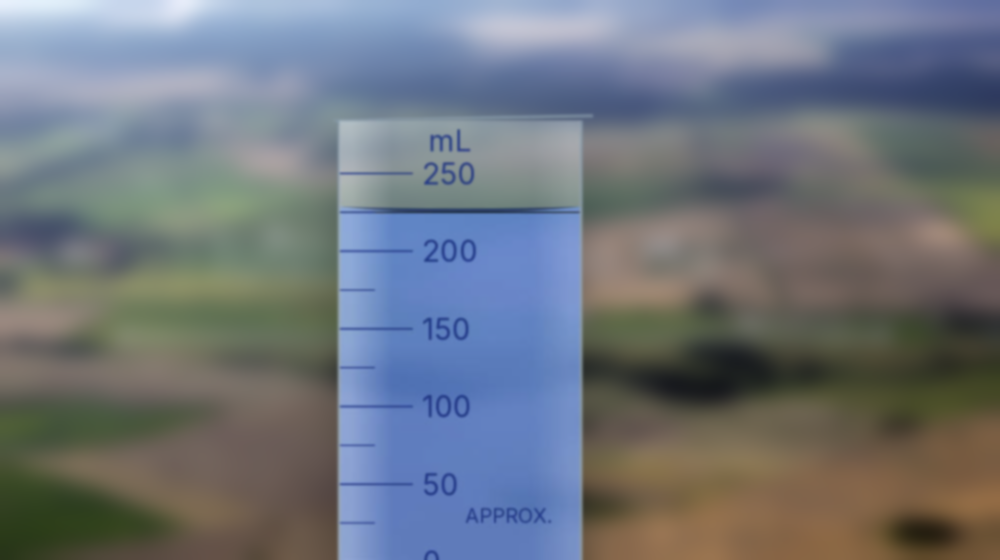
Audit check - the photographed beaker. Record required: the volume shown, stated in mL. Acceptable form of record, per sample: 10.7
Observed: 225
